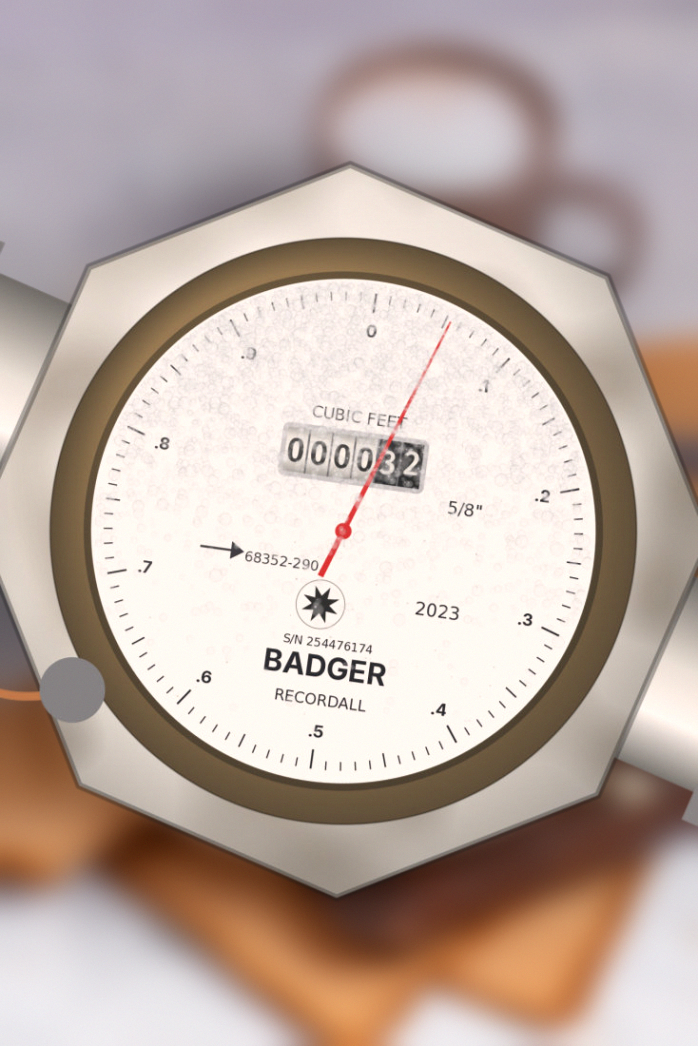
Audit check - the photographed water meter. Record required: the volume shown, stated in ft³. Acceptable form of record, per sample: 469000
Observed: 32.05
